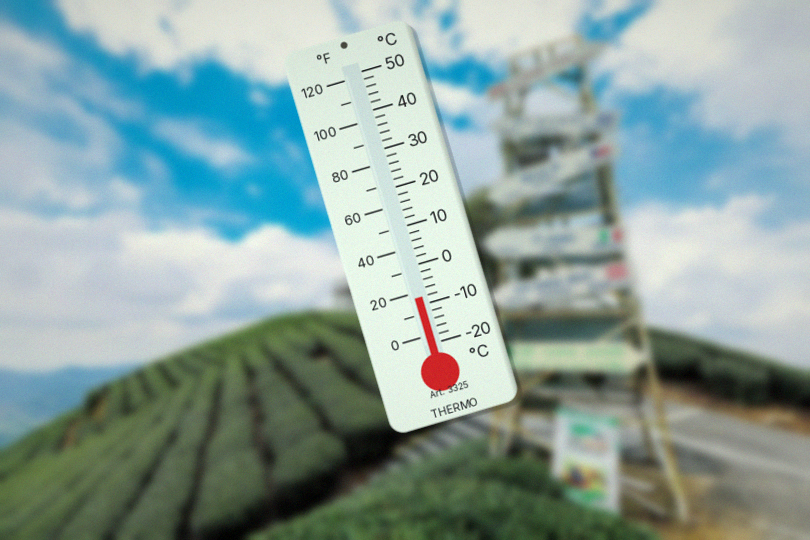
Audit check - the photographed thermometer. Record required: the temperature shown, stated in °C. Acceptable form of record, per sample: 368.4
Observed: -8
